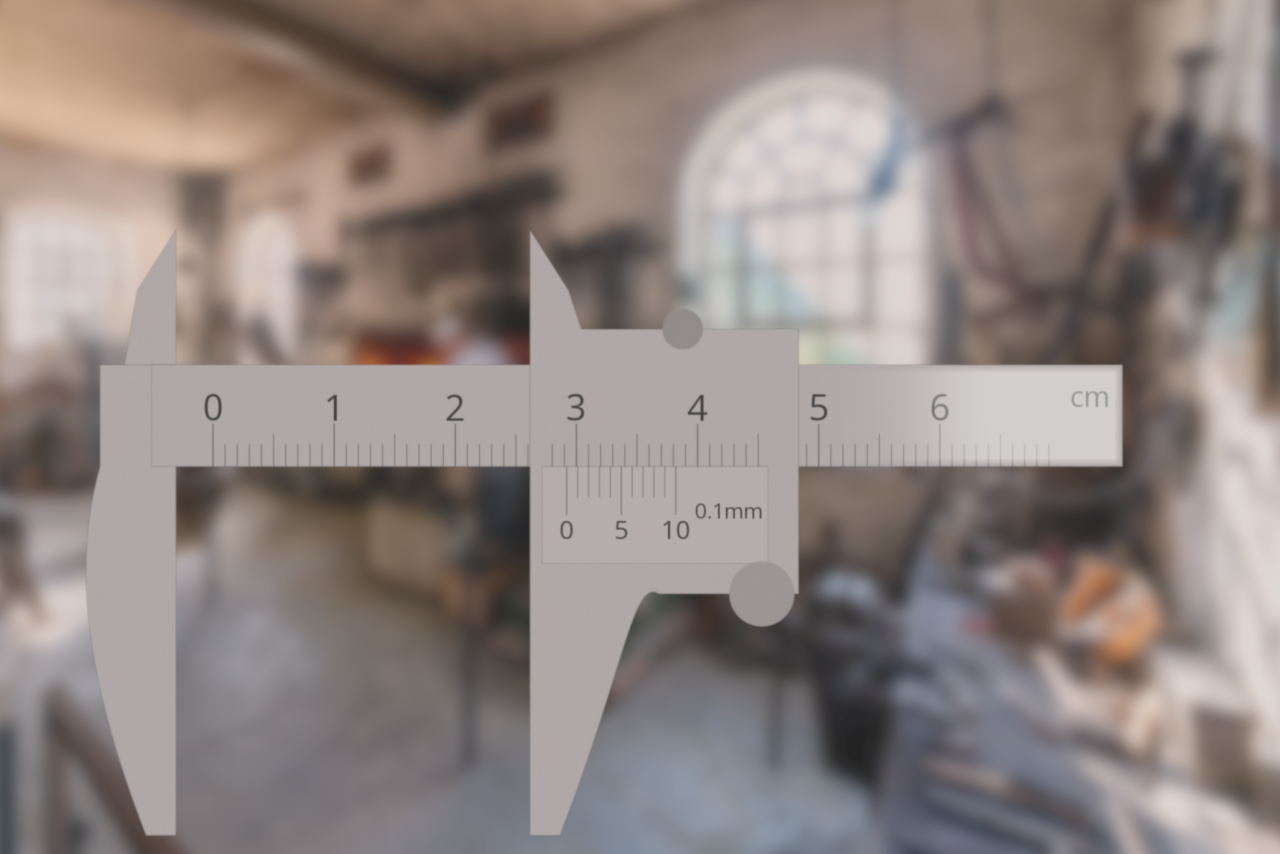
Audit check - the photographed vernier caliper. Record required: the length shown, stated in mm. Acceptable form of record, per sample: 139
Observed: 29.2
